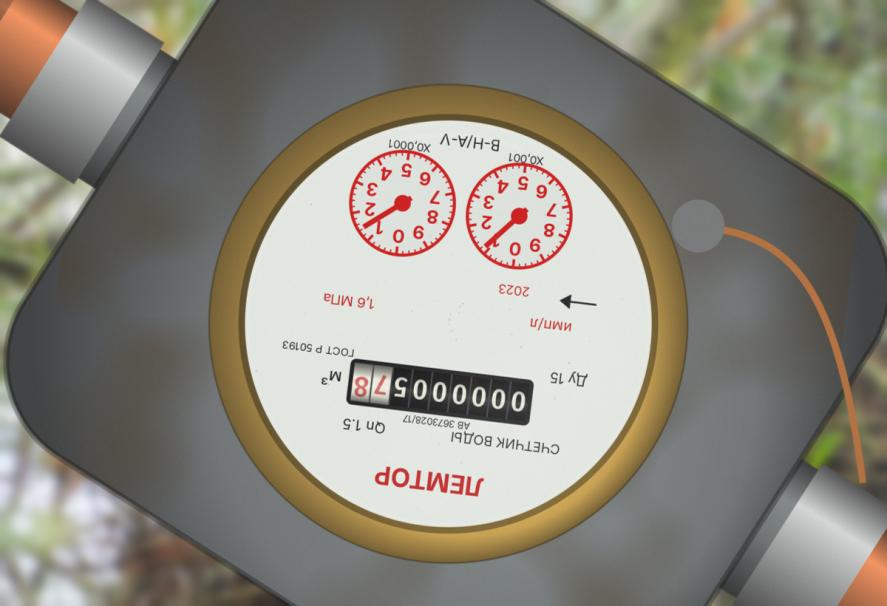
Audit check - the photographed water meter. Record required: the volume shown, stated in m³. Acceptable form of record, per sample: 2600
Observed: 5.7811
